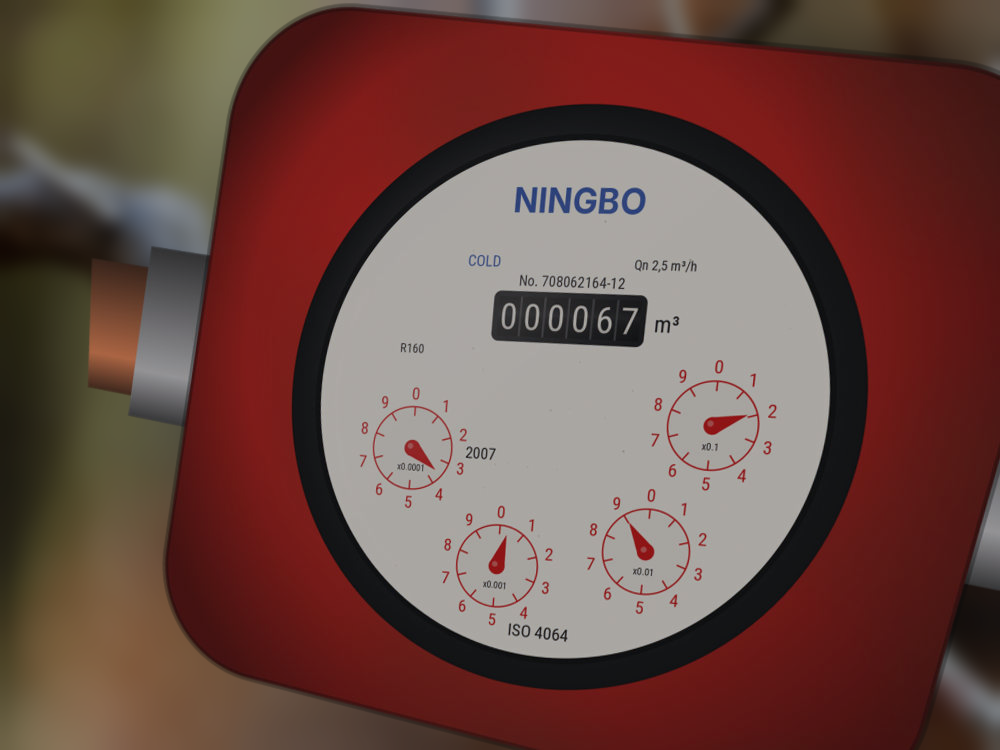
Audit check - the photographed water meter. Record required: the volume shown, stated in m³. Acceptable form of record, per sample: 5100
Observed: 67.1903
